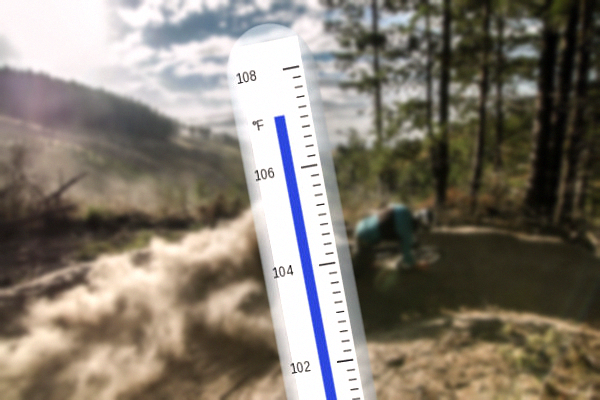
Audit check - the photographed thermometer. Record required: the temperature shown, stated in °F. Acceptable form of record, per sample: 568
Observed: 107.1
